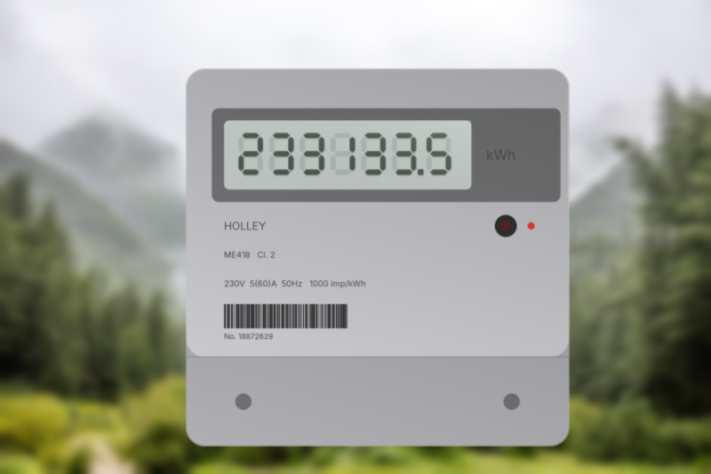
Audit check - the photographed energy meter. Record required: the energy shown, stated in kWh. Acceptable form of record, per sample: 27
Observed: 233133.5
